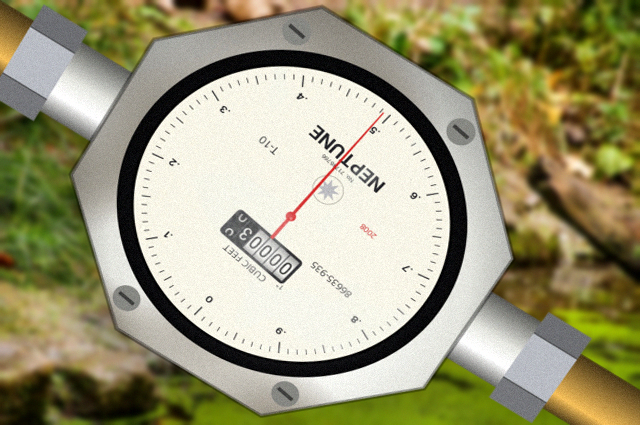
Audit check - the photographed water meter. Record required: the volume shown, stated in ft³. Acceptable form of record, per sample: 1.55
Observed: 38.49
